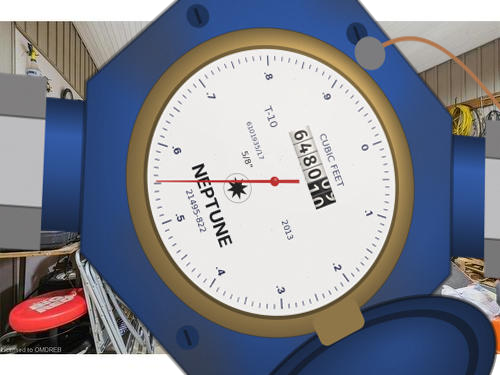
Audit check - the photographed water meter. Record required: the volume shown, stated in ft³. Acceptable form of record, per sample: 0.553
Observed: 648009.55
